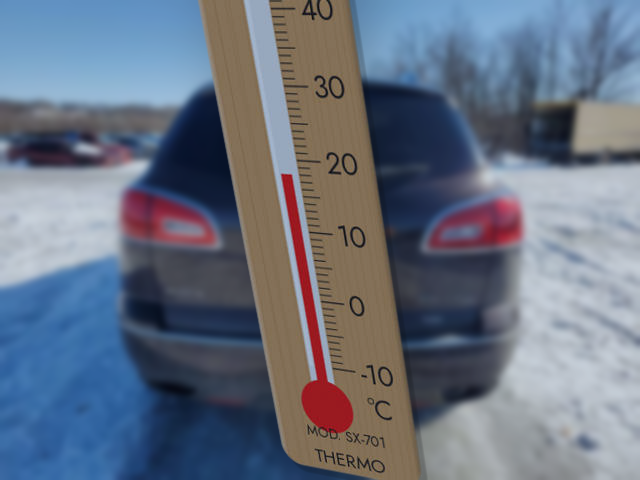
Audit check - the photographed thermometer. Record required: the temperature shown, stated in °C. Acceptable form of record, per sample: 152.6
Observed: 18
